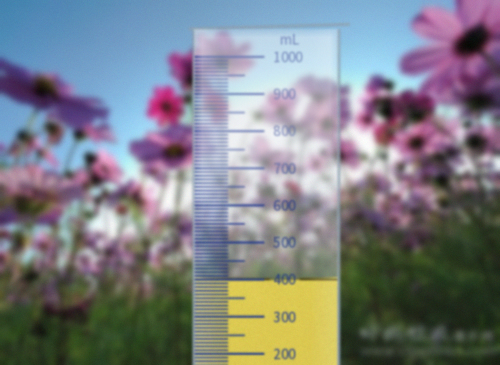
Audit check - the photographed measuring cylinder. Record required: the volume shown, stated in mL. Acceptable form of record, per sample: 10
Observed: 400
